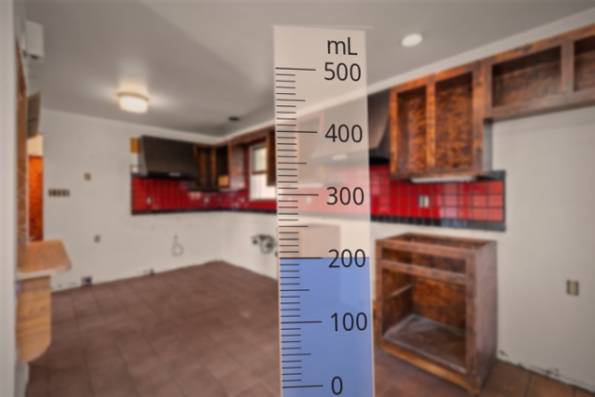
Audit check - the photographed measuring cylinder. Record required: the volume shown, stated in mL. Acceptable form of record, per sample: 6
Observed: 200
